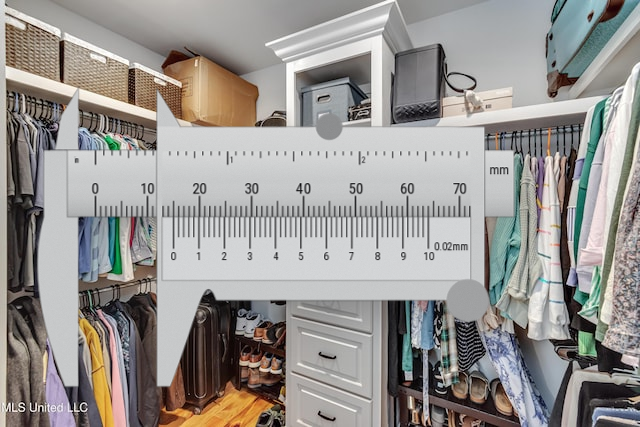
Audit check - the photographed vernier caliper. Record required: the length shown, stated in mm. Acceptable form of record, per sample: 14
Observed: 15.0
